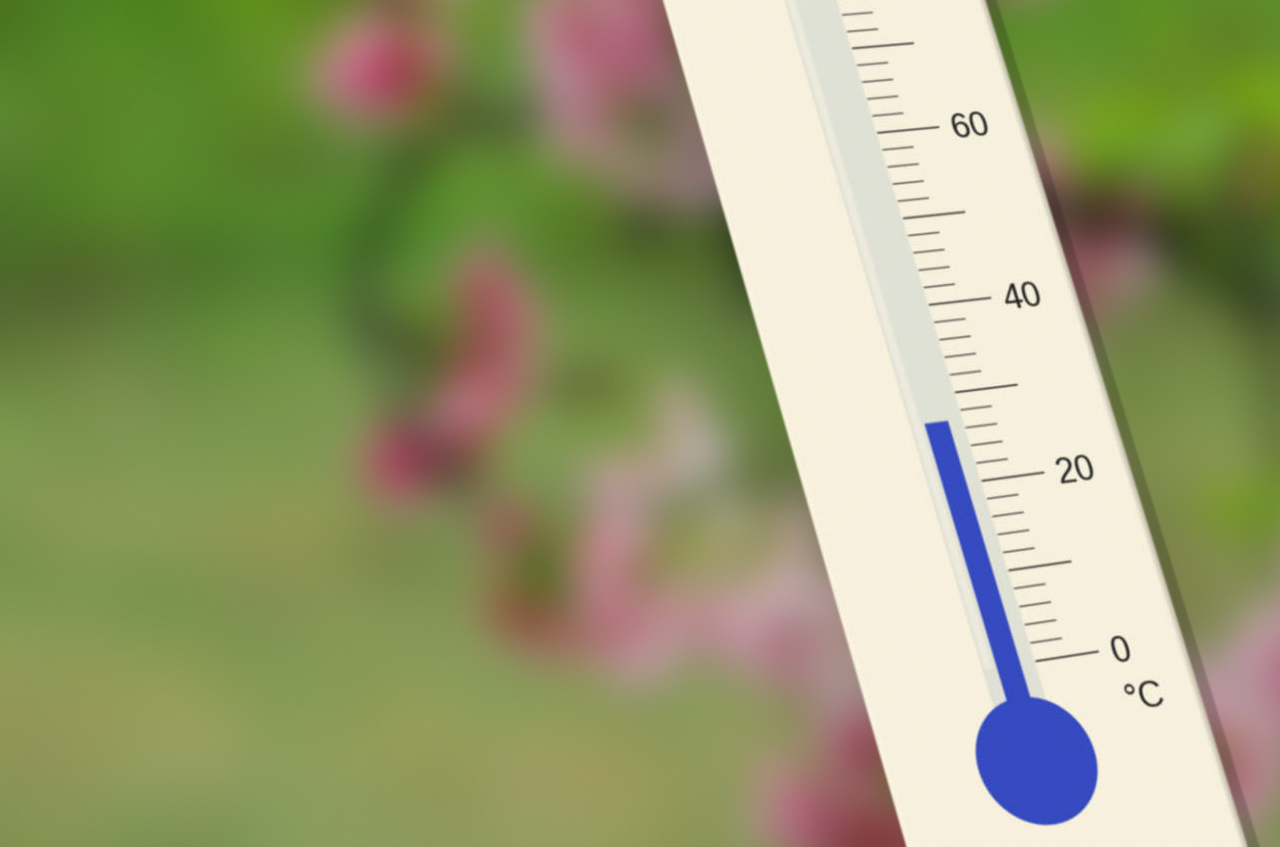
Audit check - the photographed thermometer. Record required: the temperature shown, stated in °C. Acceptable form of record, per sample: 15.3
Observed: 27
